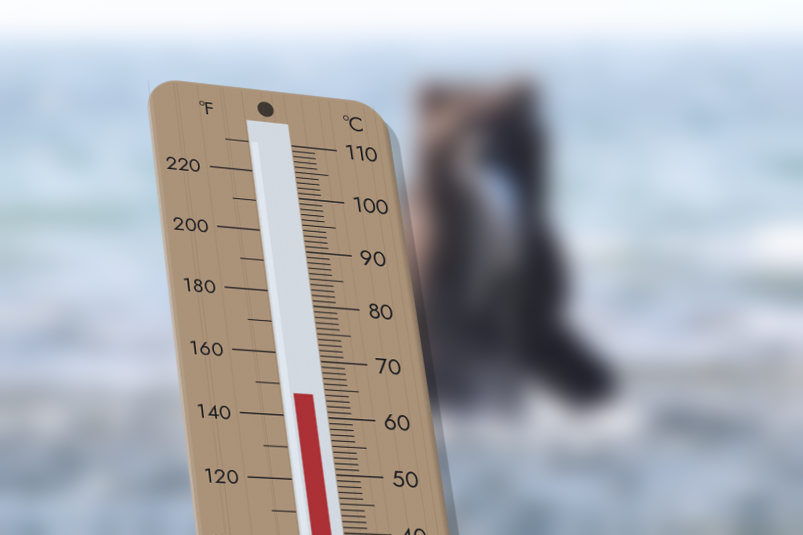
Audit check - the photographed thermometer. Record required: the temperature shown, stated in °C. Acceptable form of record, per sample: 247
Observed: 64
